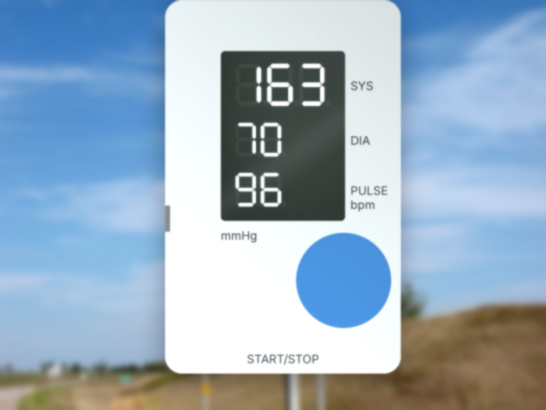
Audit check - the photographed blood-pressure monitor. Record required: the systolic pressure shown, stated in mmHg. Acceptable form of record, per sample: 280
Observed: 163
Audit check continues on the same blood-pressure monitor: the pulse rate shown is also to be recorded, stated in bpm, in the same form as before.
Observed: 96
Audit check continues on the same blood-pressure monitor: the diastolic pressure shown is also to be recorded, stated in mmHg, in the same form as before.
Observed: 70
